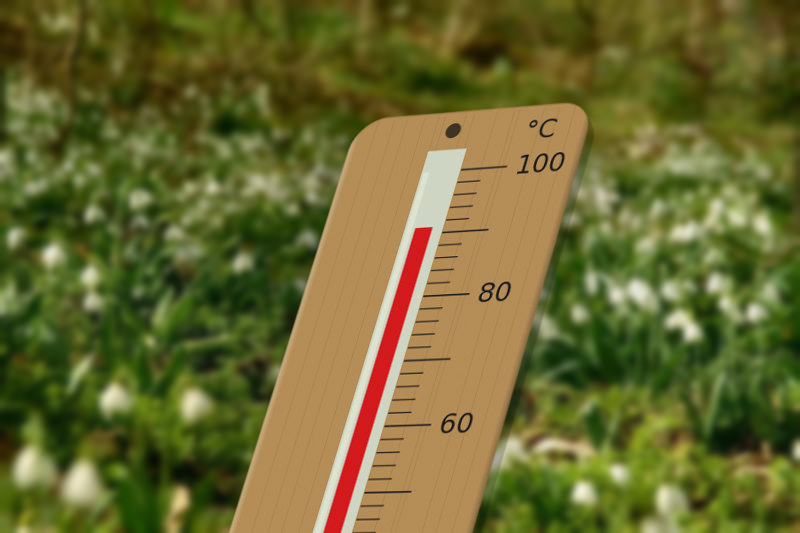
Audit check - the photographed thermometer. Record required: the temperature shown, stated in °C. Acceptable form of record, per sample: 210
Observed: 91
